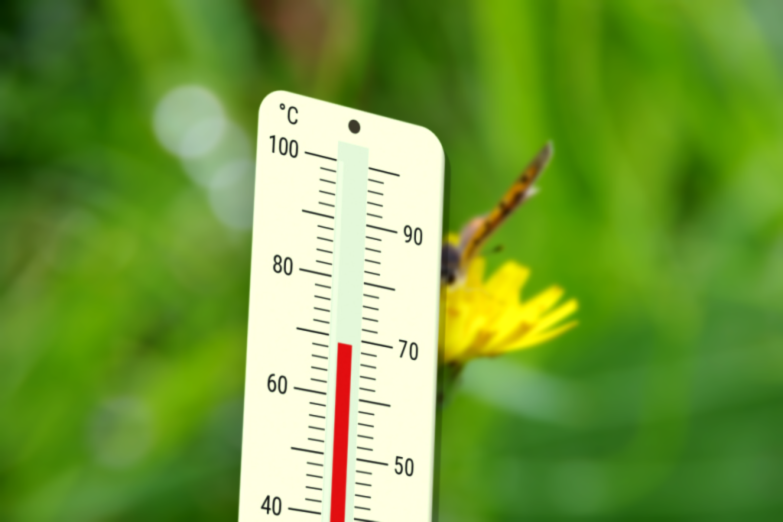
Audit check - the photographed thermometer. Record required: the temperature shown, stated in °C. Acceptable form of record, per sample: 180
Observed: 69
